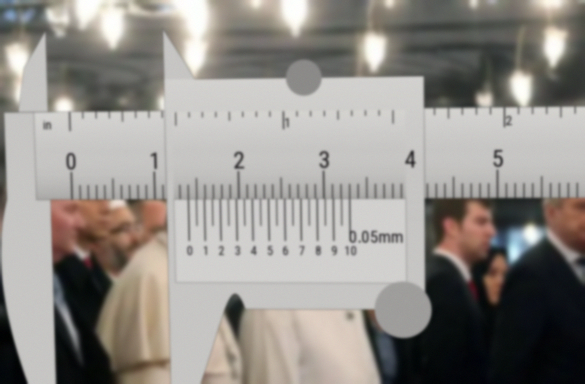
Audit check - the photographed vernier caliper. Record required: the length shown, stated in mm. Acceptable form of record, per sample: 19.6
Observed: 14.0
